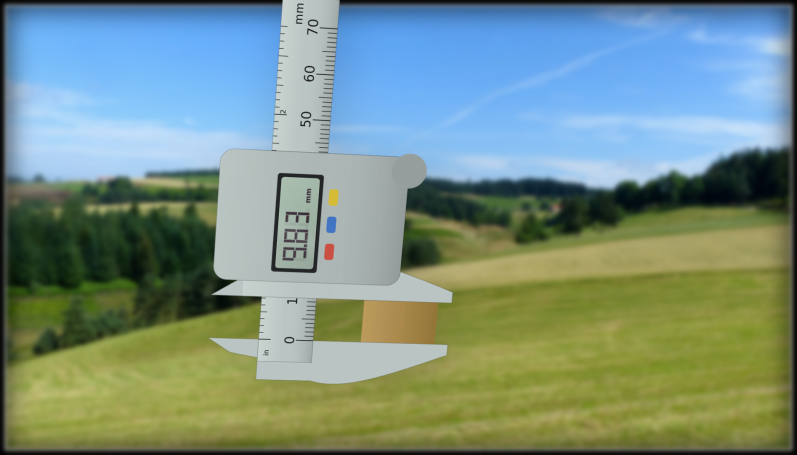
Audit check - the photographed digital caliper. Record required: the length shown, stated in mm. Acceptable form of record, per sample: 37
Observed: 9.83
